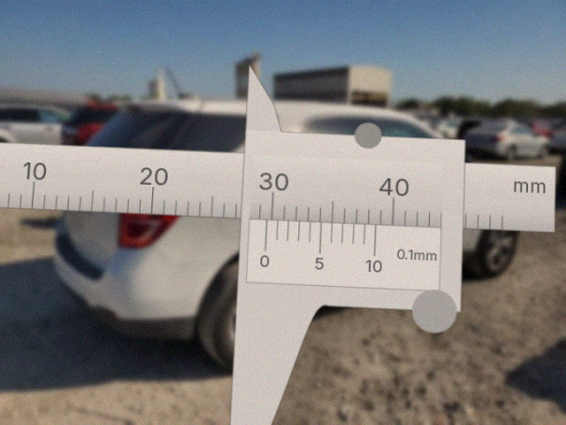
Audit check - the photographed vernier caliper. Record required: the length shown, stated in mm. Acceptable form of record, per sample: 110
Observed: 29.6
